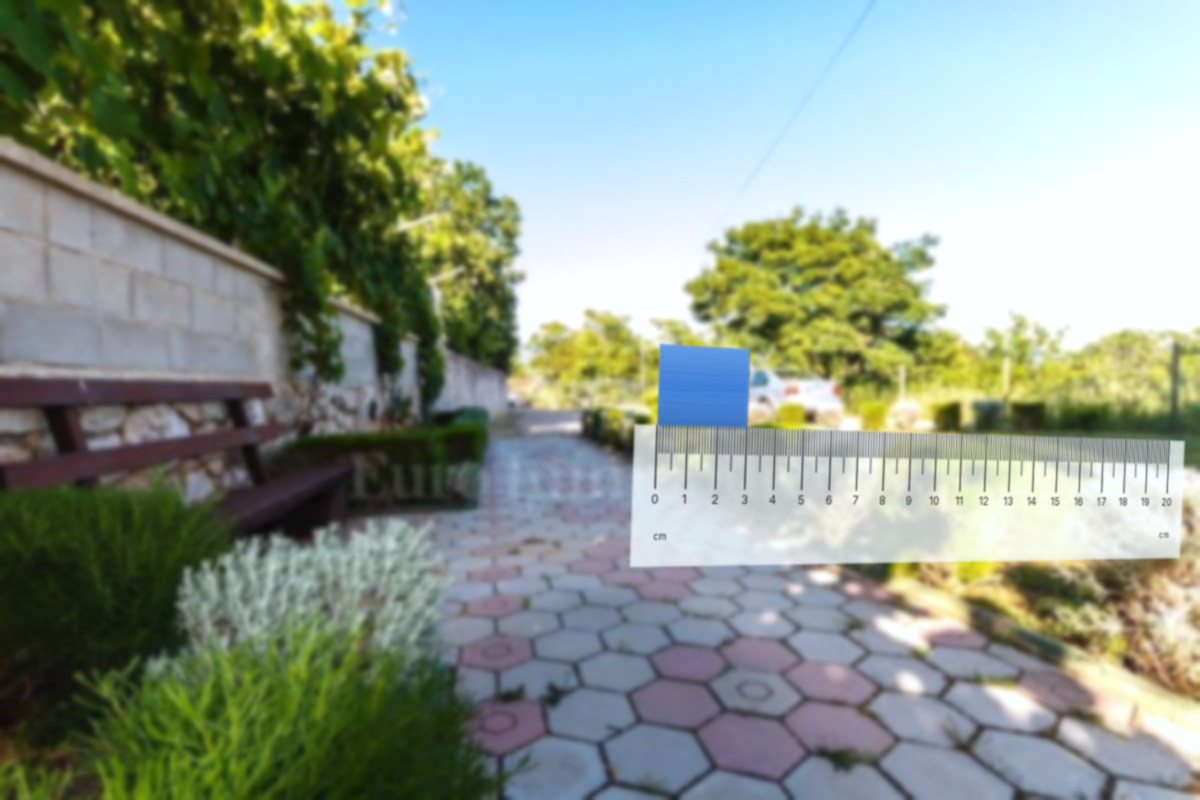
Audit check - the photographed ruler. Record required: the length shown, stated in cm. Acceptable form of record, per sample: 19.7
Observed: 3
